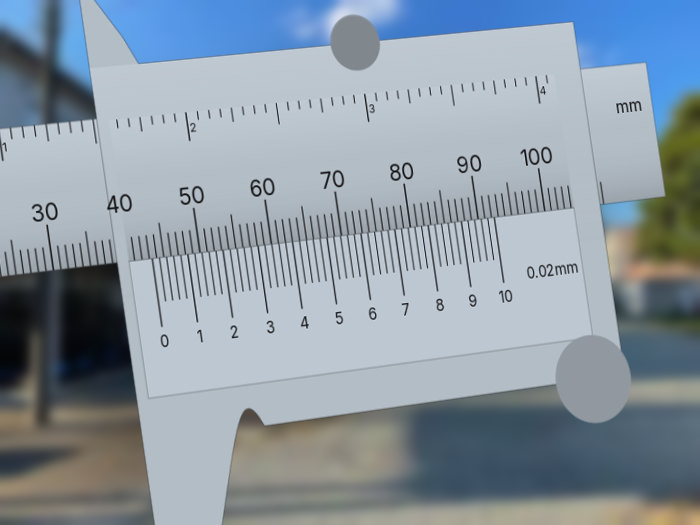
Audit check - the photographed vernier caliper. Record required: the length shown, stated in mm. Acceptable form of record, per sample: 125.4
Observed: 43.4
